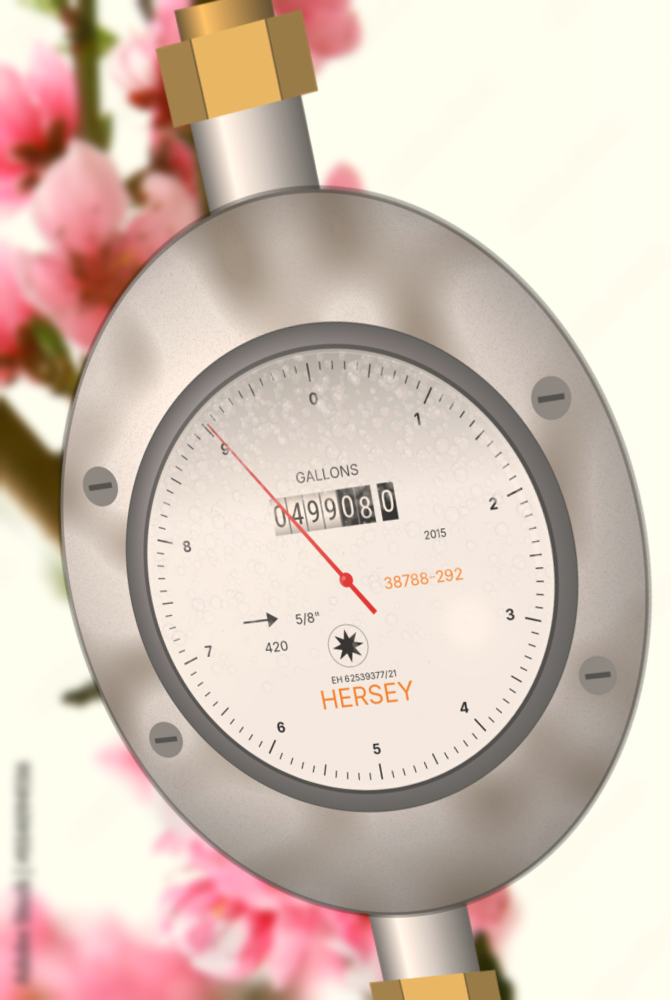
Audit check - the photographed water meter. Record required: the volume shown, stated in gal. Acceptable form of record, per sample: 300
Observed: 499079.0
